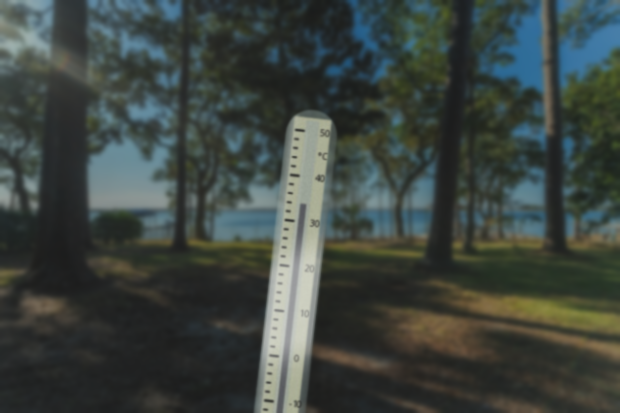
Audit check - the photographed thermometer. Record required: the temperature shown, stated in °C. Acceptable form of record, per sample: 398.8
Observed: 34
